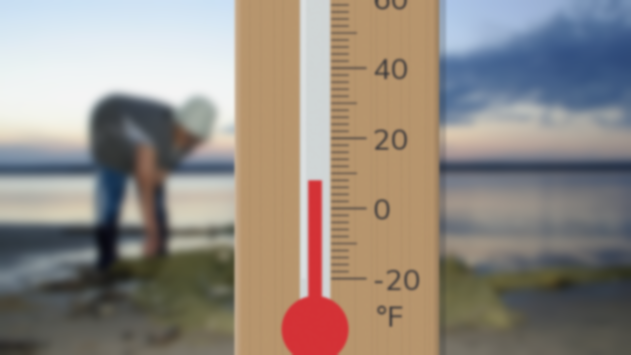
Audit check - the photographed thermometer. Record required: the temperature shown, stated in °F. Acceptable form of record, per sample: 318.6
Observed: 8
